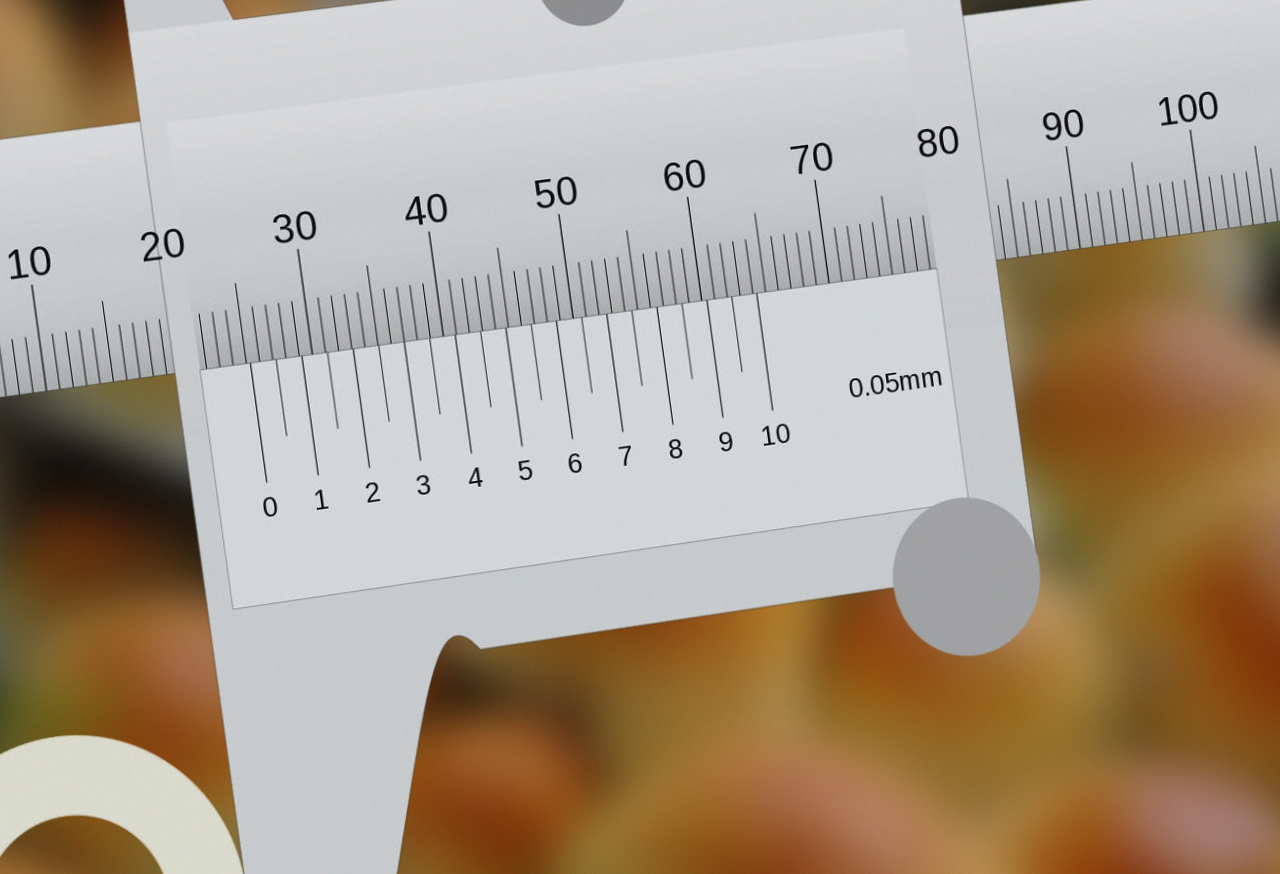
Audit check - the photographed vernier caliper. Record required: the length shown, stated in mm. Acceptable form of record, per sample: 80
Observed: 25.3
